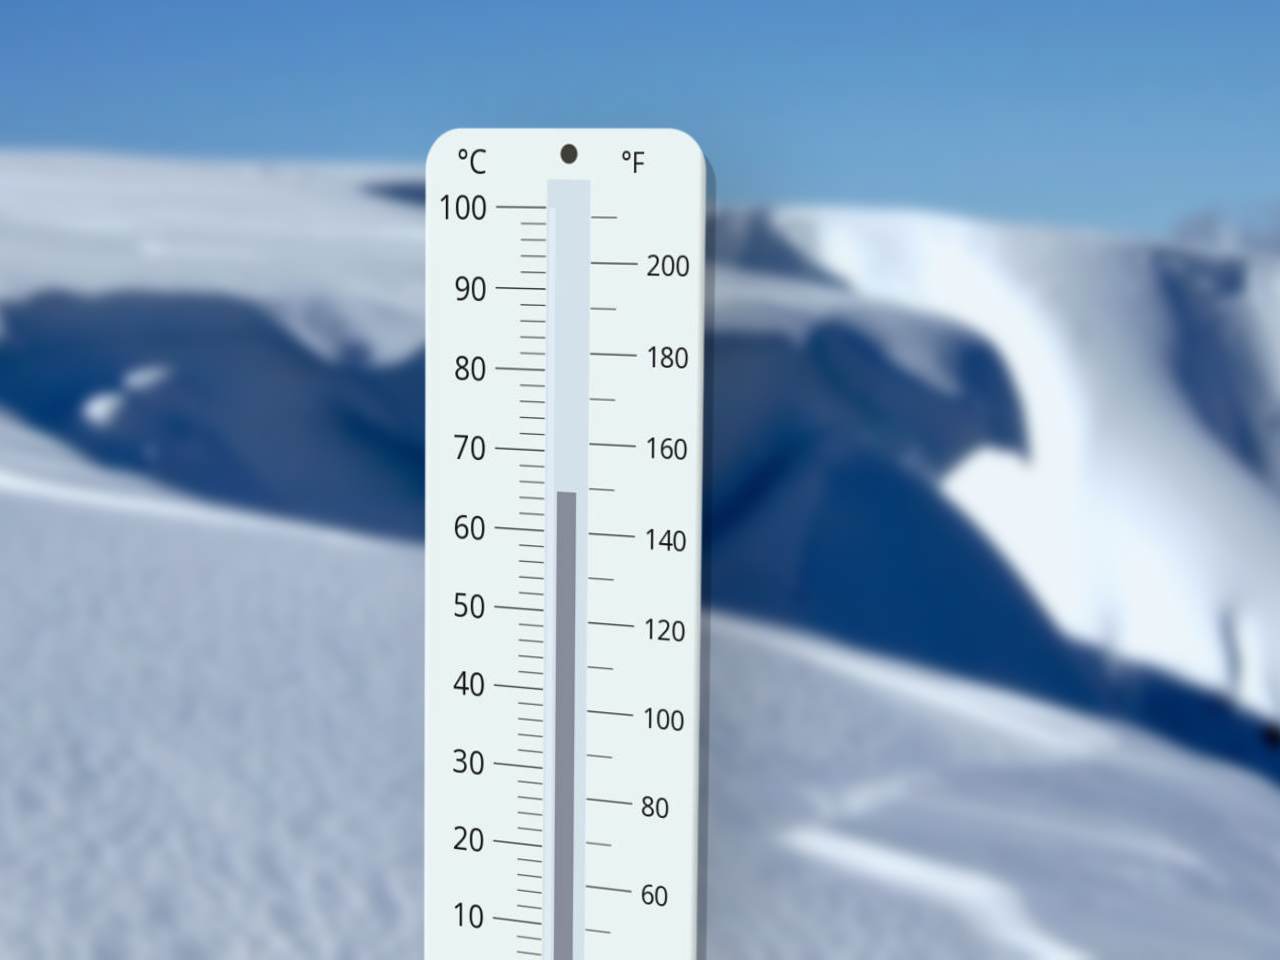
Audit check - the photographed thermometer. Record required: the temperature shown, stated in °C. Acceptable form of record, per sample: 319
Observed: 65
